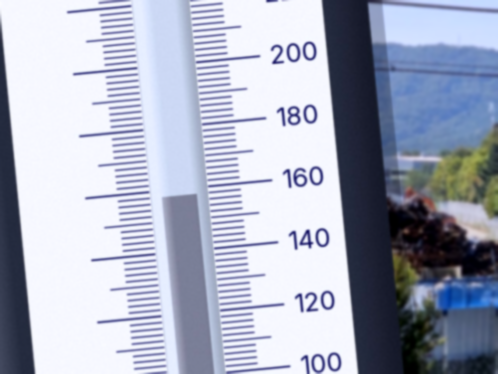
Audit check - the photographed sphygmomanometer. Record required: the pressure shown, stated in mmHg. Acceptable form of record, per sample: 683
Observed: 158
